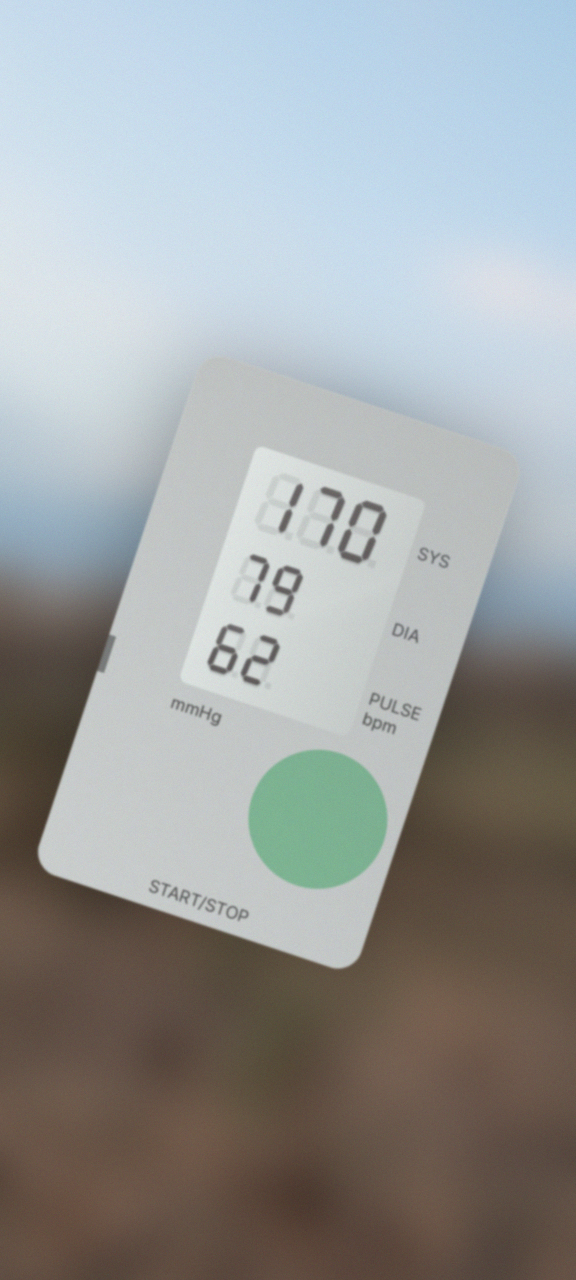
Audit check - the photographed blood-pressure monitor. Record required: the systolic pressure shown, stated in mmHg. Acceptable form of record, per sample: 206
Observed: 170
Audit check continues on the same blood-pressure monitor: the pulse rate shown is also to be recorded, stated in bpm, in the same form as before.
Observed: 62
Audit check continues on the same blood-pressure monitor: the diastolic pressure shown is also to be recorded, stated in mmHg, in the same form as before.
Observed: 79
